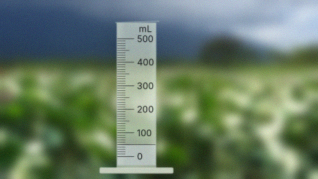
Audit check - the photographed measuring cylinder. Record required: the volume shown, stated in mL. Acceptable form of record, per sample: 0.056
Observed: 50
